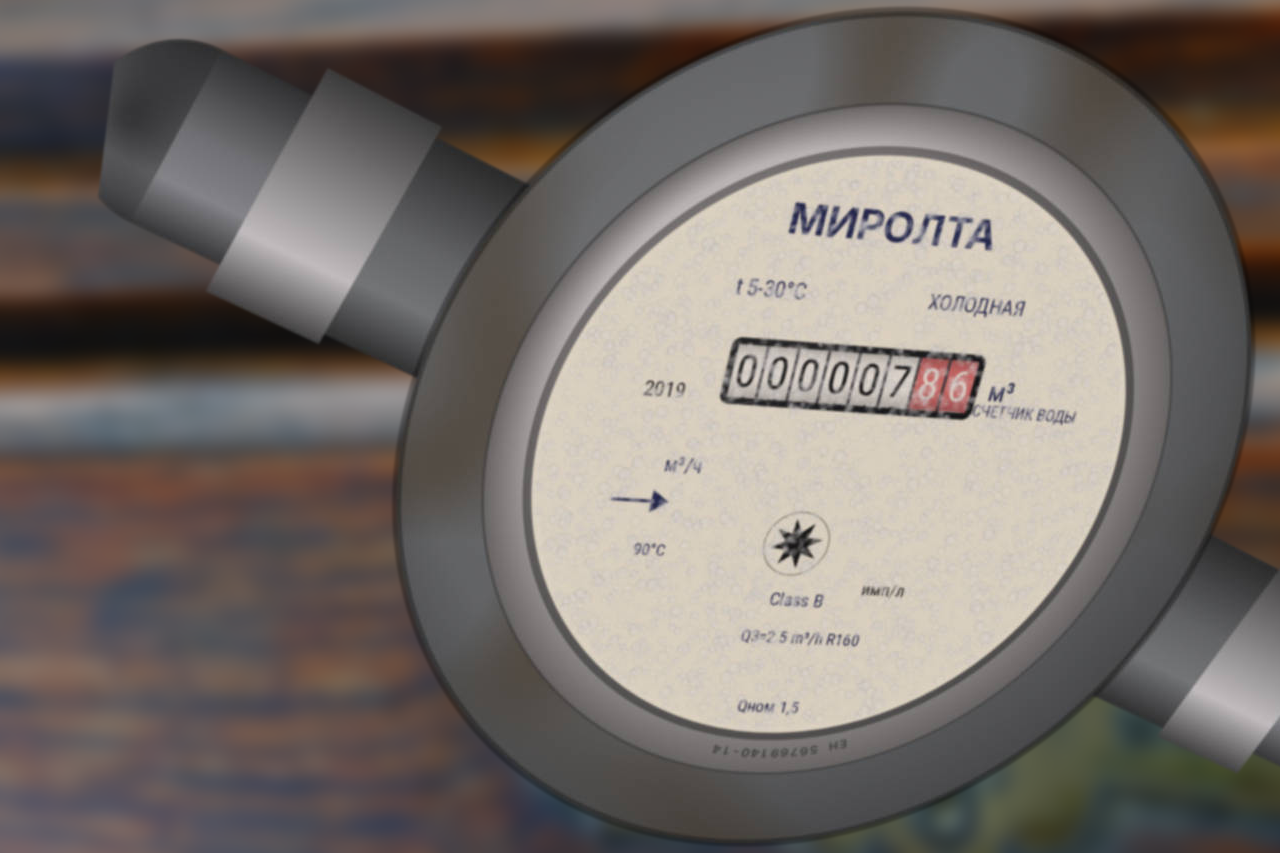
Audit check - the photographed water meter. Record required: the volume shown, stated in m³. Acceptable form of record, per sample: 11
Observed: 7.86
